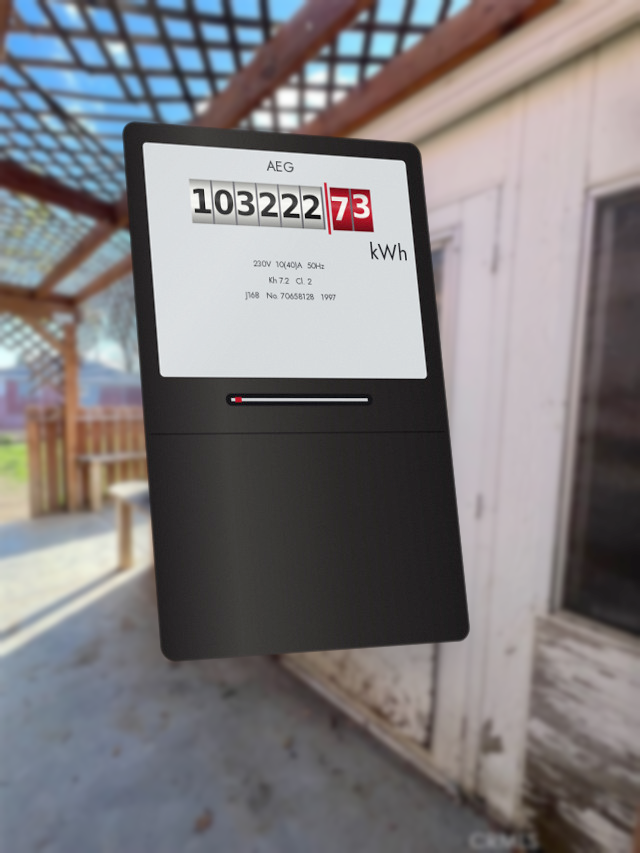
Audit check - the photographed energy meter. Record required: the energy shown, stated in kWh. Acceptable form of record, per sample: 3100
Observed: 103222.73
